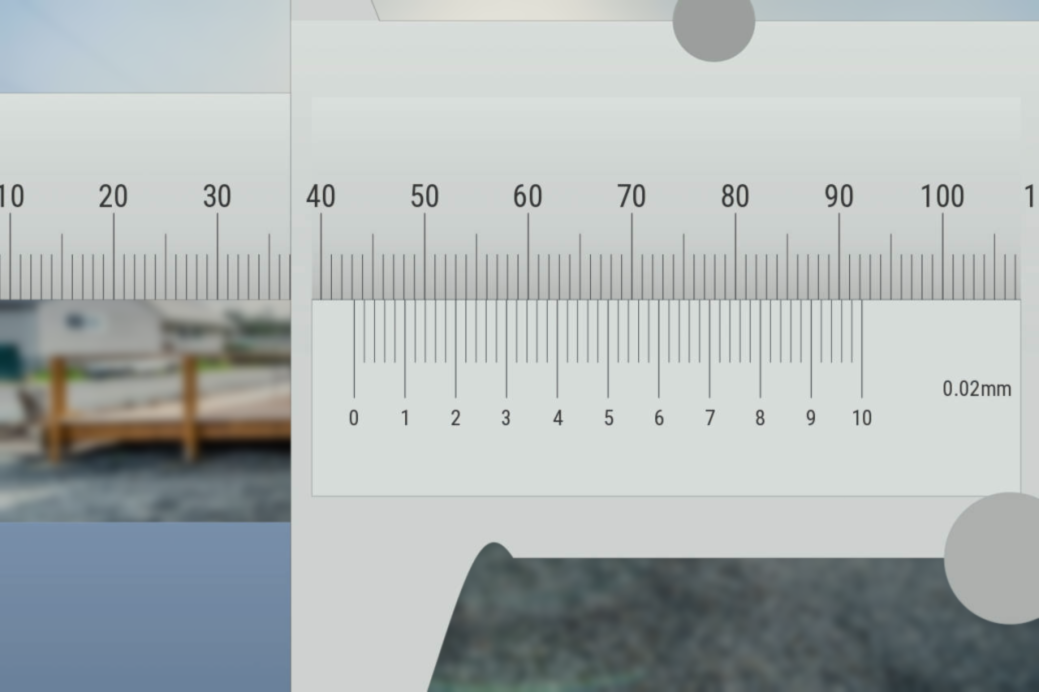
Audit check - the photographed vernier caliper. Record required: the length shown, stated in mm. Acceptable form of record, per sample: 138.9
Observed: 43.2
